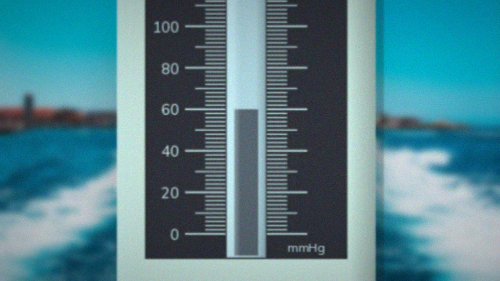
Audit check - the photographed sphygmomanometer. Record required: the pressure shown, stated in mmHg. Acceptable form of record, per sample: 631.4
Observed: 60
